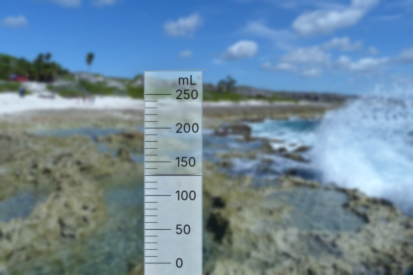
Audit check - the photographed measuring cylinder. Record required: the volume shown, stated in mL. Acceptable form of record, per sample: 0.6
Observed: 130
